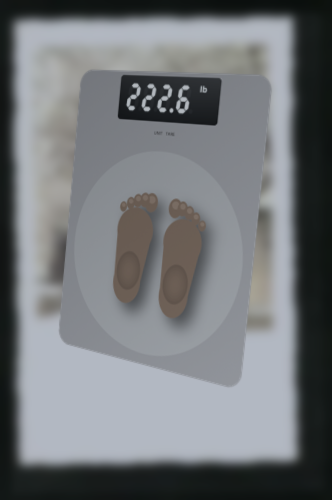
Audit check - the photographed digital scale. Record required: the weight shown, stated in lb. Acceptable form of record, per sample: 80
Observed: 222.6
